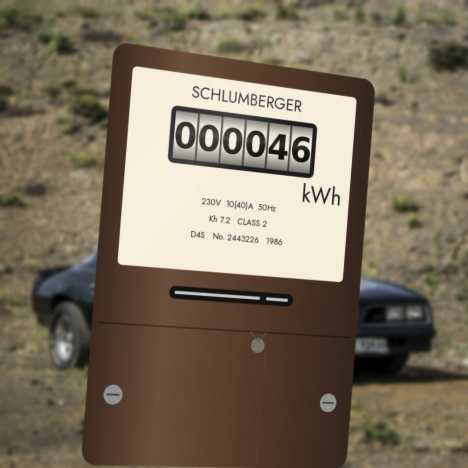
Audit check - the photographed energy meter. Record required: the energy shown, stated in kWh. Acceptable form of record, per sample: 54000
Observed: 46
